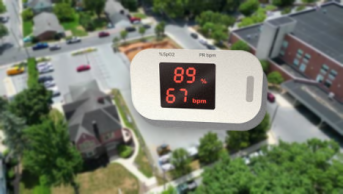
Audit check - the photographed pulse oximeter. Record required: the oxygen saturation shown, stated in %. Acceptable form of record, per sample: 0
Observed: 89
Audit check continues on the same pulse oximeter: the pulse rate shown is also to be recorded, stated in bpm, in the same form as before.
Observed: 67
